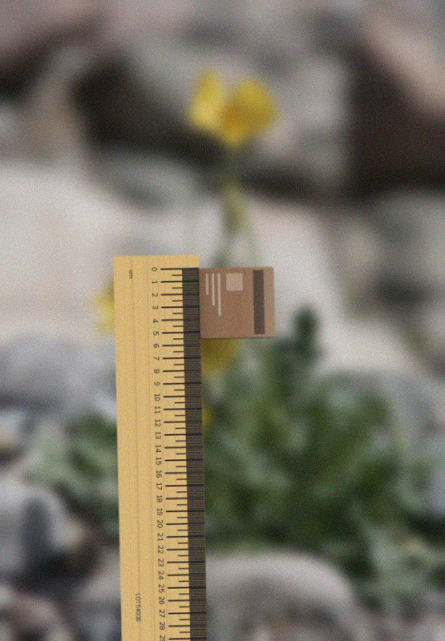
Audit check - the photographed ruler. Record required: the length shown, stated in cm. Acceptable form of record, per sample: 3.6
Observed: 5.5
